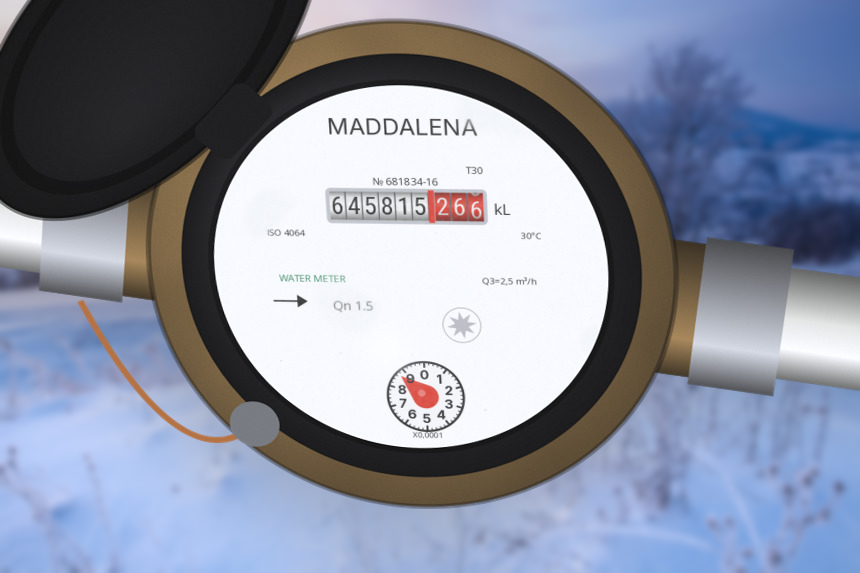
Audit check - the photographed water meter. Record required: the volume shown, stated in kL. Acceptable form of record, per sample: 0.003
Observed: 645815.2658
